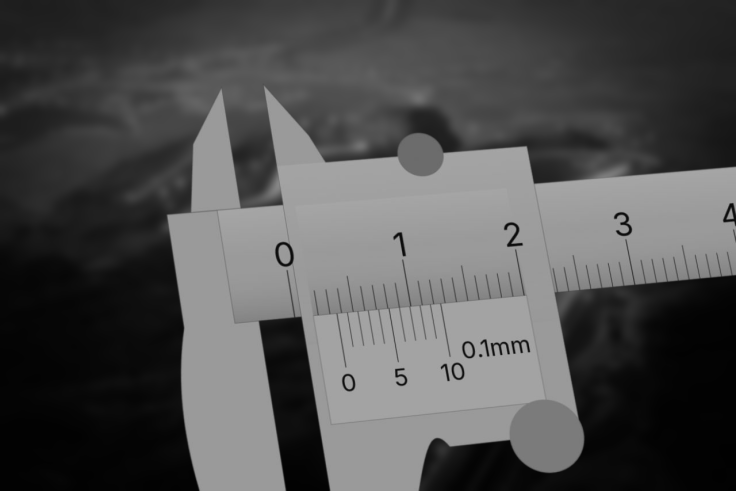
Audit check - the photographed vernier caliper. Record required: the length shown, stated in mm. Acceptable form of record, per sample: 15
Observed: 3.6
